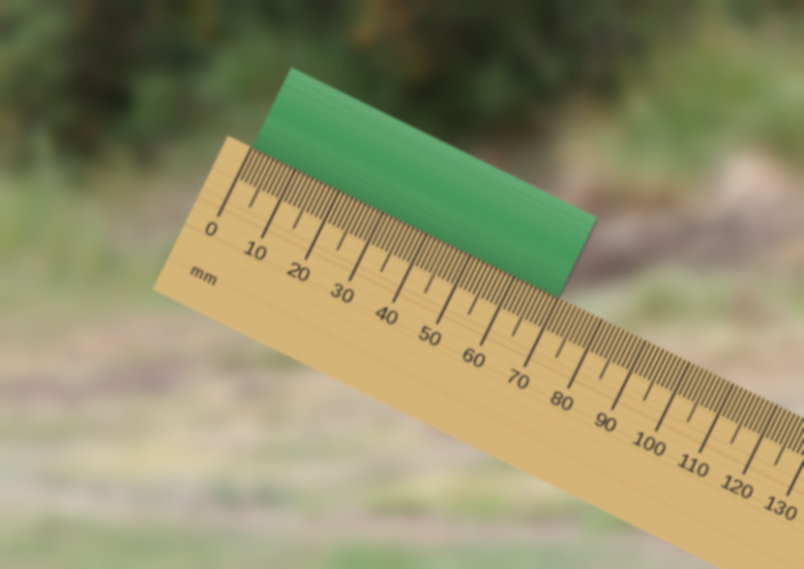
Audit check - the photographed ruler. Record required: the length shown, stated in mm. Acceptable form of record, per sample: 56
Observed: 70
